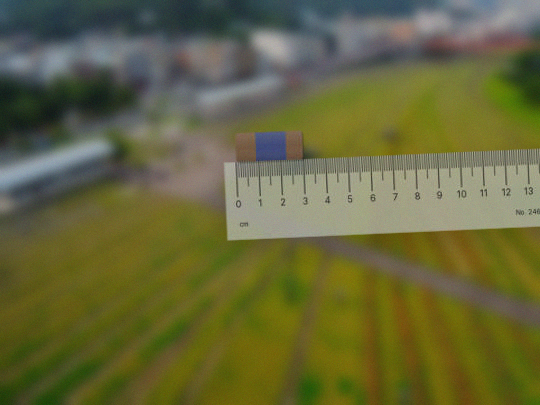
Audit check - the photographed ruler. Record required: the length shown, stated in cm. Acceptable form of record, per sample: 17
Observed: 3
